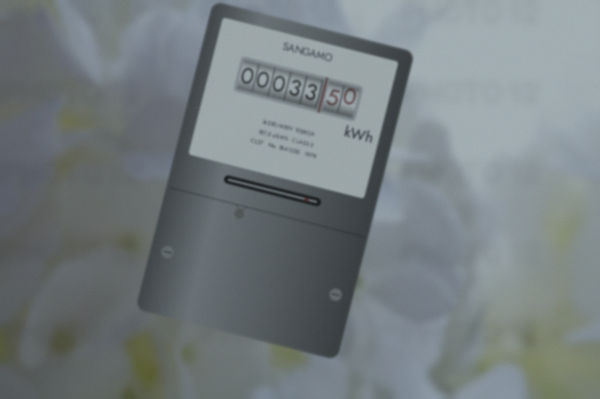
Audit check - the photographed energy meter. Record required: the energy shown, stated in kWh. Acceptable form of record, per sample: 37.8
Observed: 33.50
